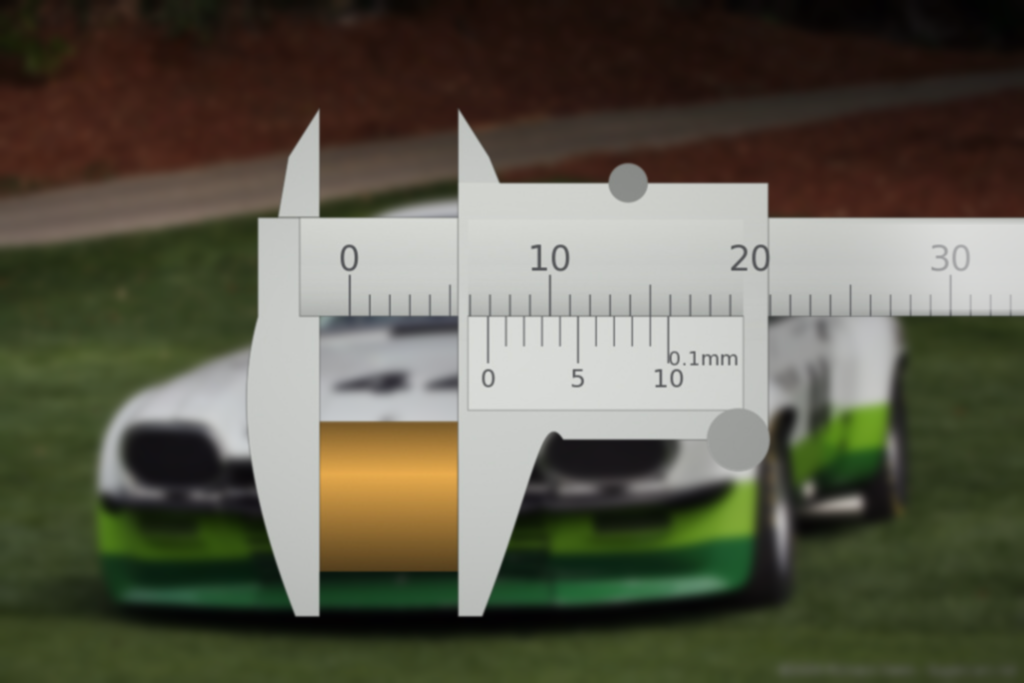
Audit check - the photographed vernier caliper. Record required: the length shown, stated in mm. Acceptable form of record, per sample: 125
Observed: 6.9
